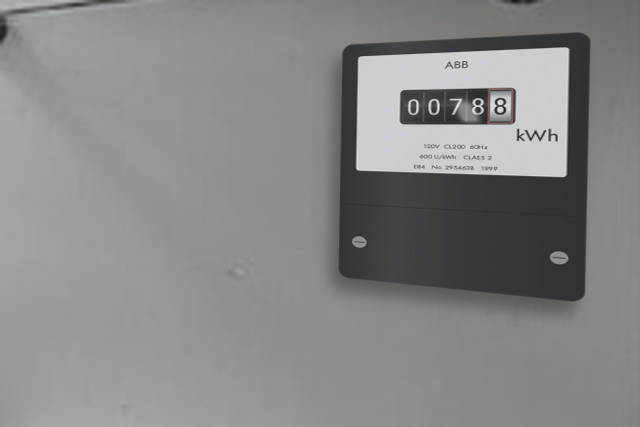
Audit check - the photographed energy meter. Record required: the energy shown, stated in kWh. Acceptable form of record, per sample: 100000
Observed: 78.8
